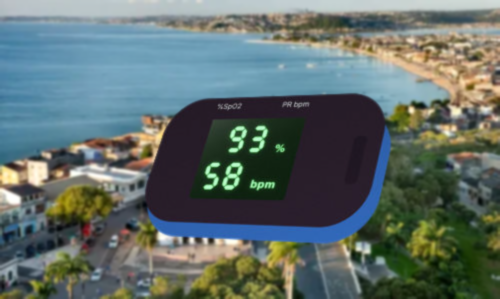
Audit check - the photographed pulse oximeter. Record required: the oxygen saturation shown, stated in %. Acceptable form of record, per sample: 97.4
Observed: 93
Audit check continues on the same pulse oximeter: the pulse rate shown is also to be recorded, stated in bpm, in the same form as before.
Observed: 58
